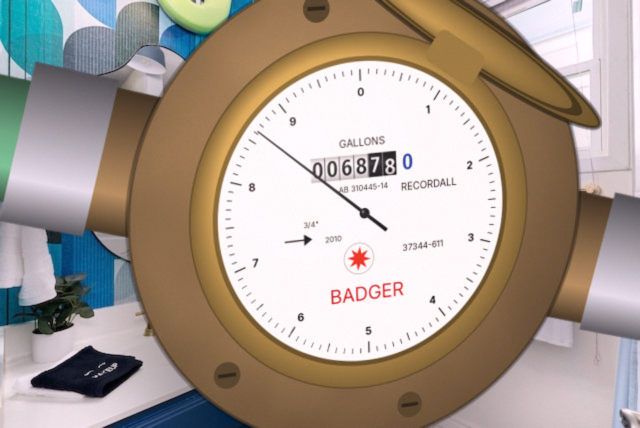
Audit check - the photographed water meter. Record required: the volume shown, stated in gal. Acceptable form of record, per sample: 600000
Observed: 68778.6
